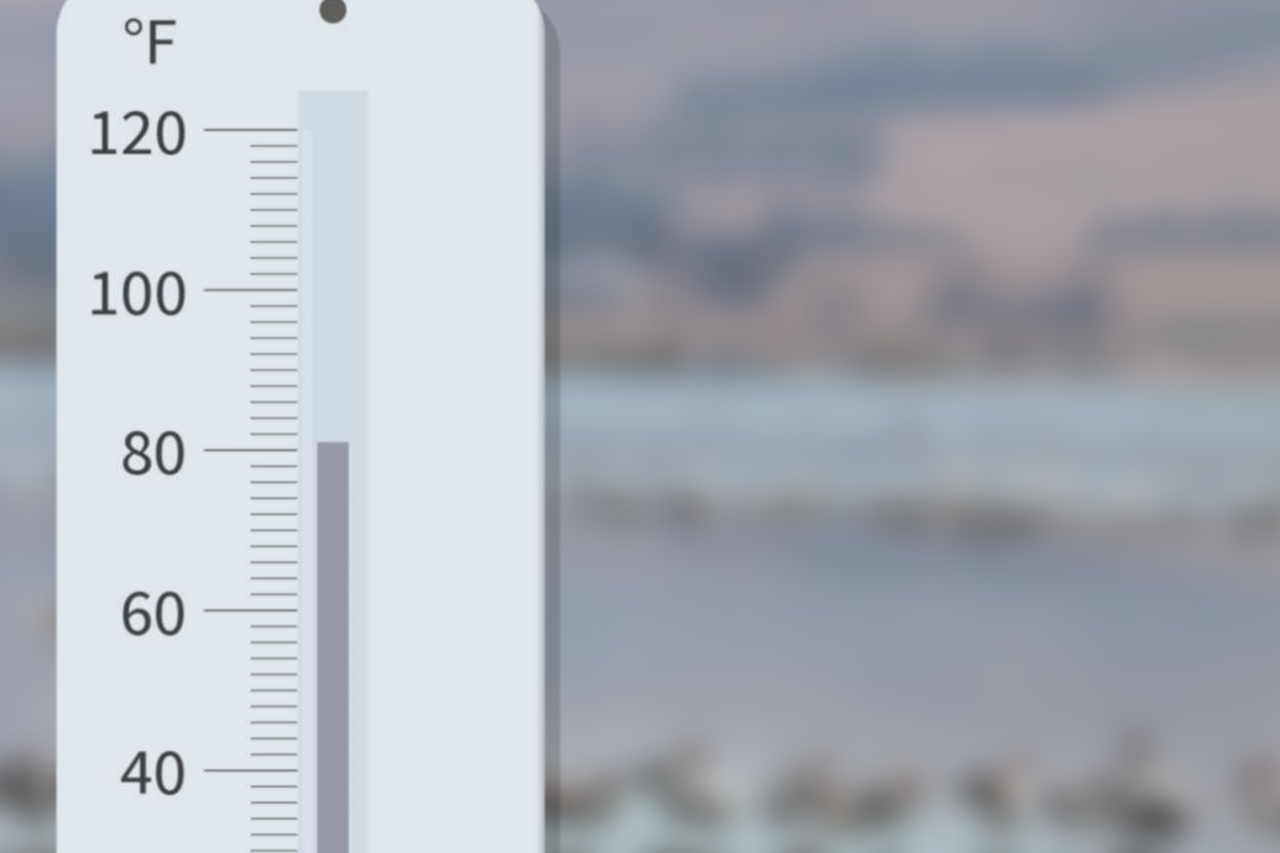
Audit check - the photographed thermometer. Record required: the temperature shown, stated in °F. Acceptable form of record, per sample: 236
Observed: 81
